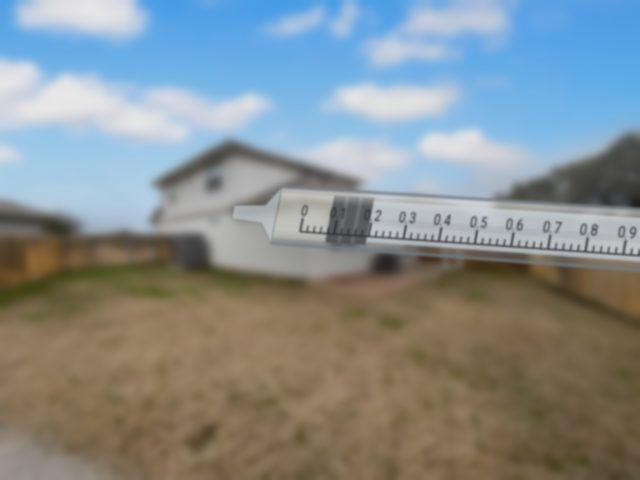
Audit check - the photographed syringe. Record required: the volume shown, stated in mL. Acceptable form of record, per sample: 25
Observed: 0.08
